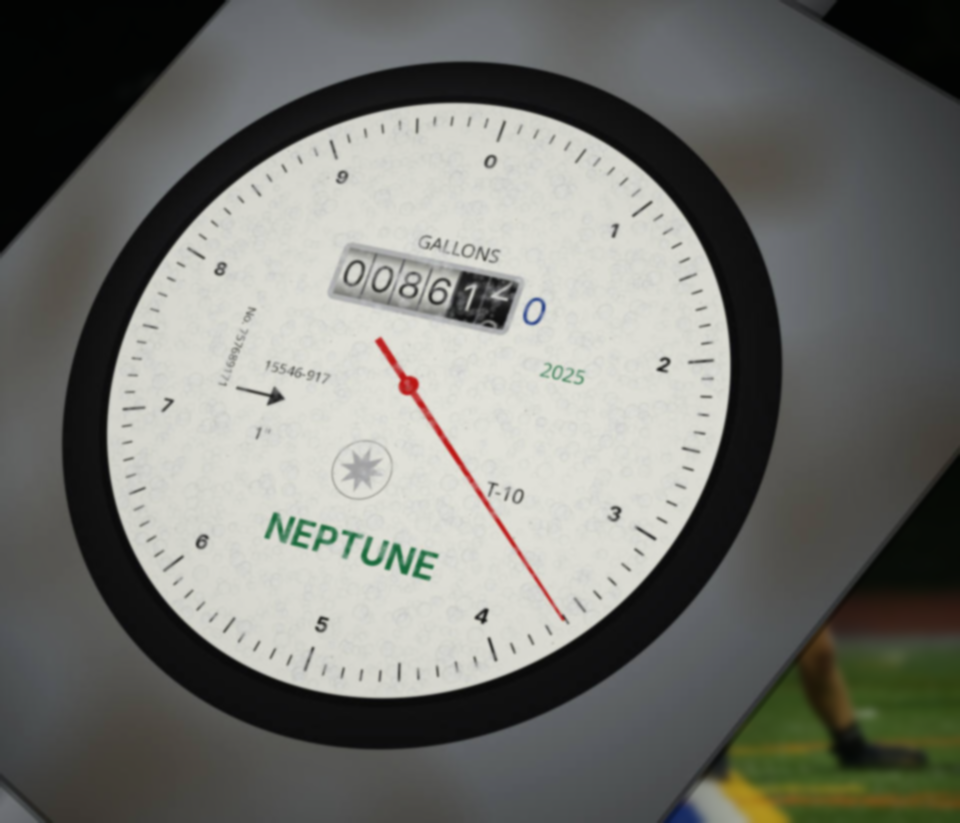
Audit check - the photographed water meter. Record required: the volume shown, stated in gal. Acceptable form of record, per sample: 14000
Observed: 86123.6
